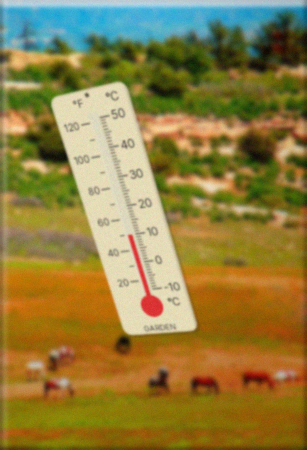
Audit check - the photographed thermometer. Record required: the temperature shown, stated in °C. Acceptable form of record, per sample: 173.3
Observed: 10
